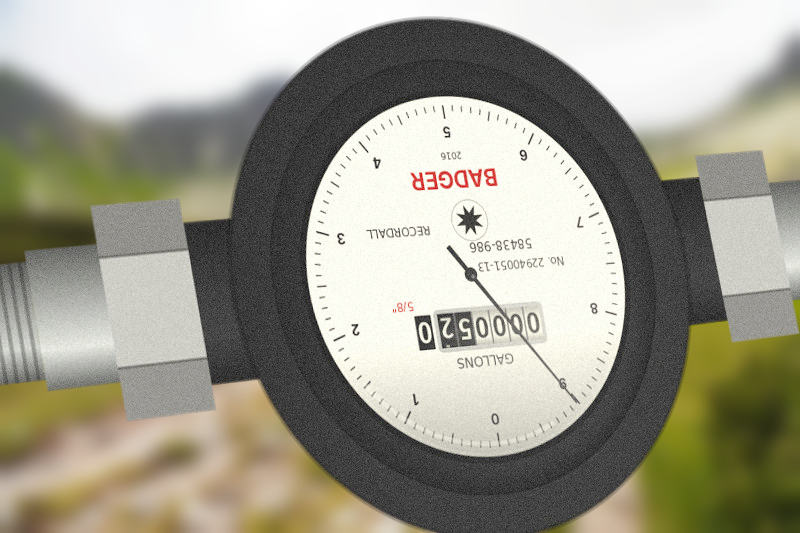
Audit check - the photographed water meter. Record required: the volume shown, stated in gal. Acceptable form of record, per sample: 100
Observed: 519.0
